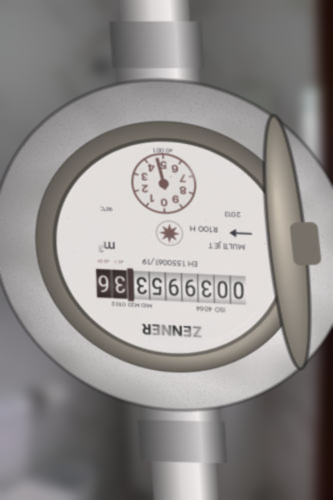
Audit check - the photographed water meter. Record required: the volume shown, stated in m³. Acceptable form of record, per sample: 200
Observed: 39953.364
